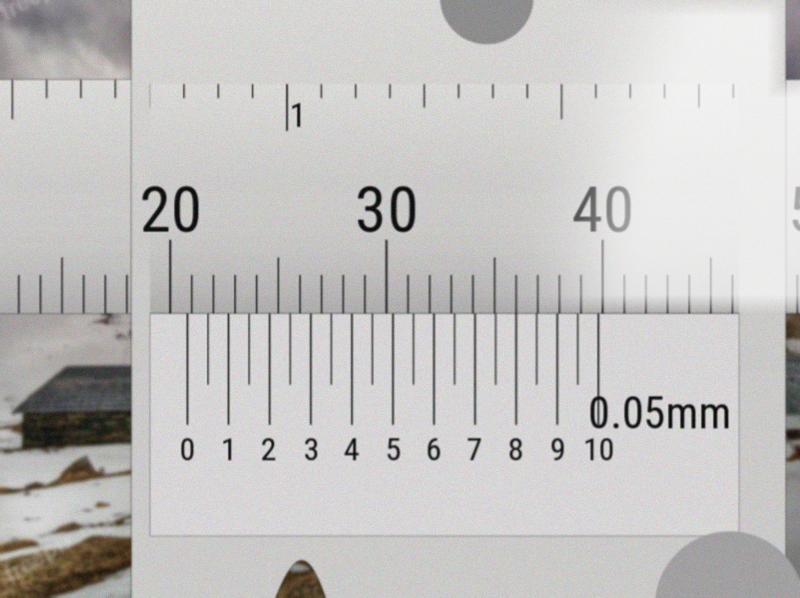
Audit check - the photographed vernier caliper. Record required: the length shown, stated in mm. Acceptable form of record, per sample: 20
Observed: 20.8
